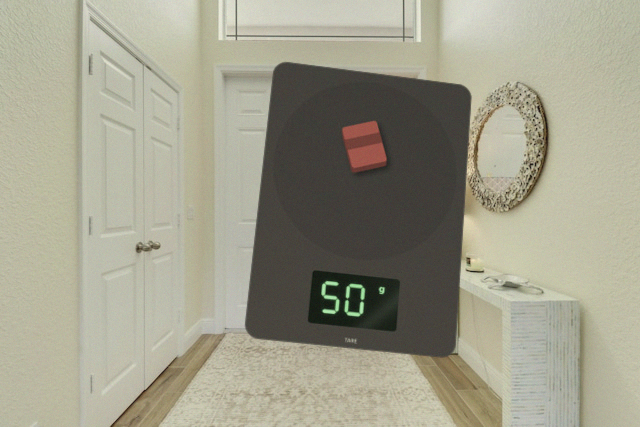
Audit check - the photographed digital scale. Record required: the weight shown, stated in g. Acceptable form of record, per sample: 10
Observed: 50
